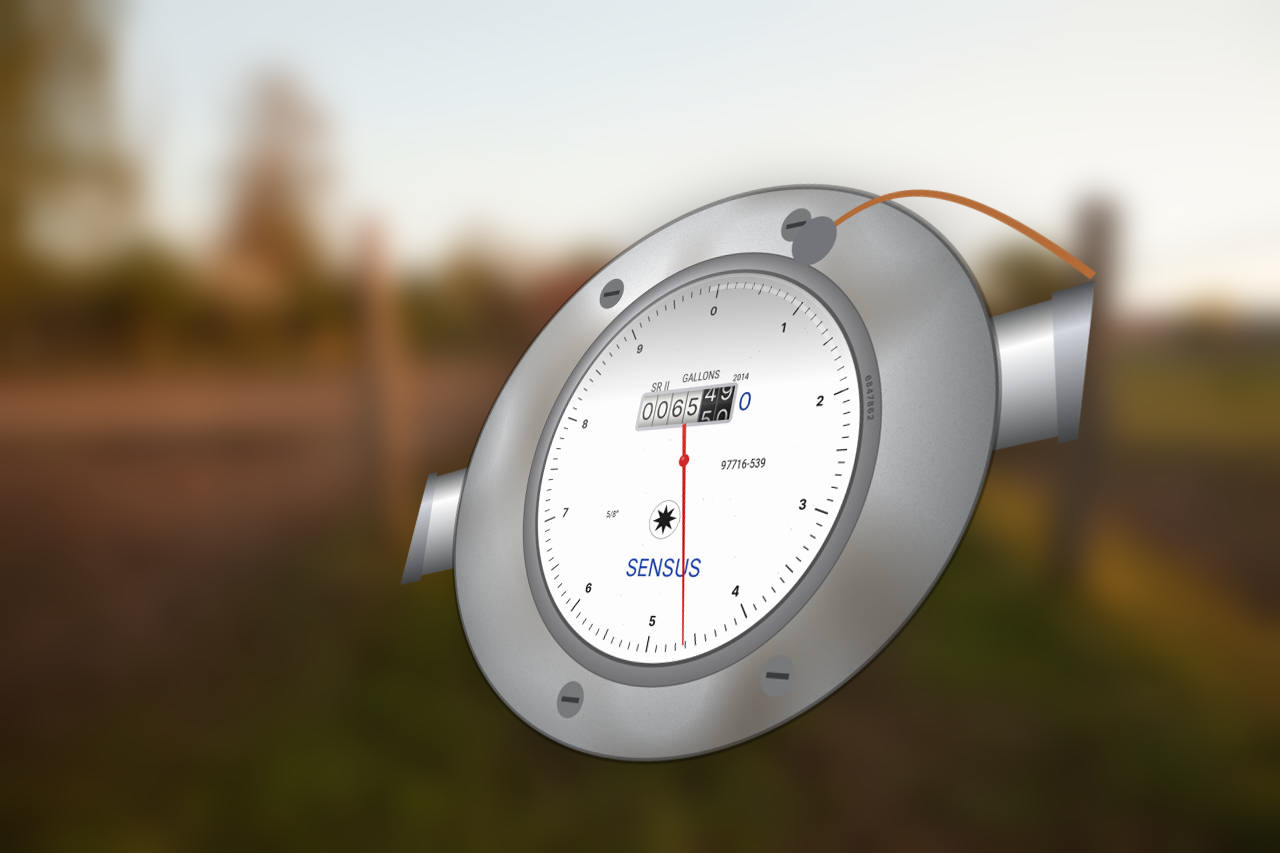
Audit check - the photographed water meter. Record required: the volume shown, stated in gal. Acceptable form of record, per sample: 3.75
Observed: 65494.6
